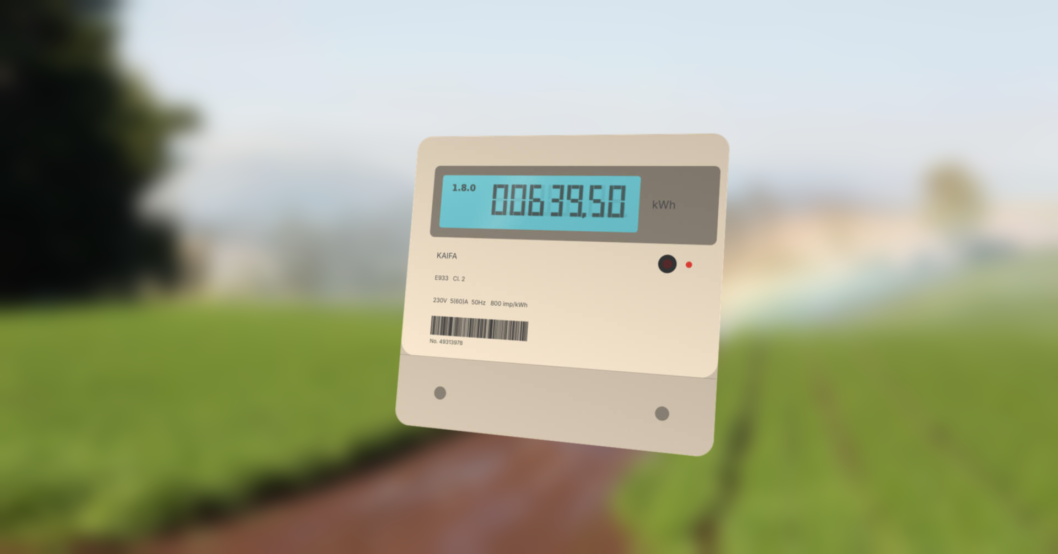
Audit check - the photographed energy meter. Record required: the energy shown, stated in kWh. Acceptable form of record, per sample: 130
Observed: 639.50
